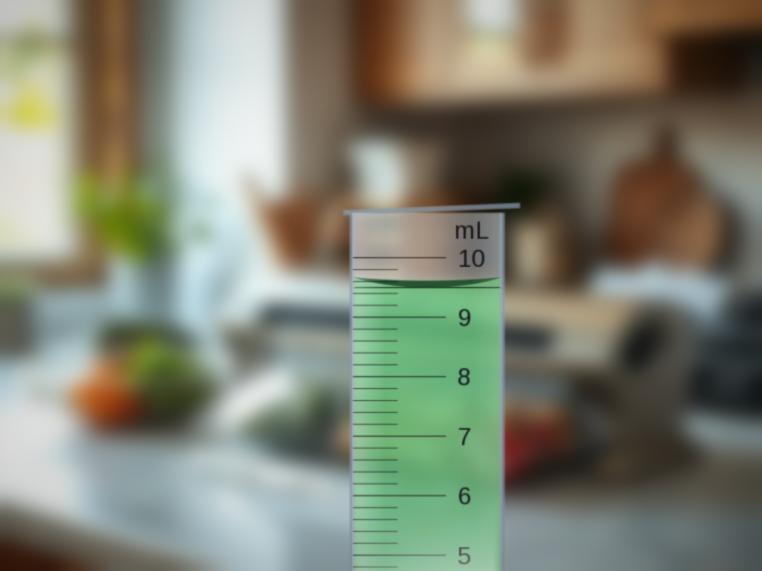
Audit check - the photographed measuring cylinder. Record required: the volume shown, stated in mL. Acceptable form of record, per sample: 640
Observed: 9.5
